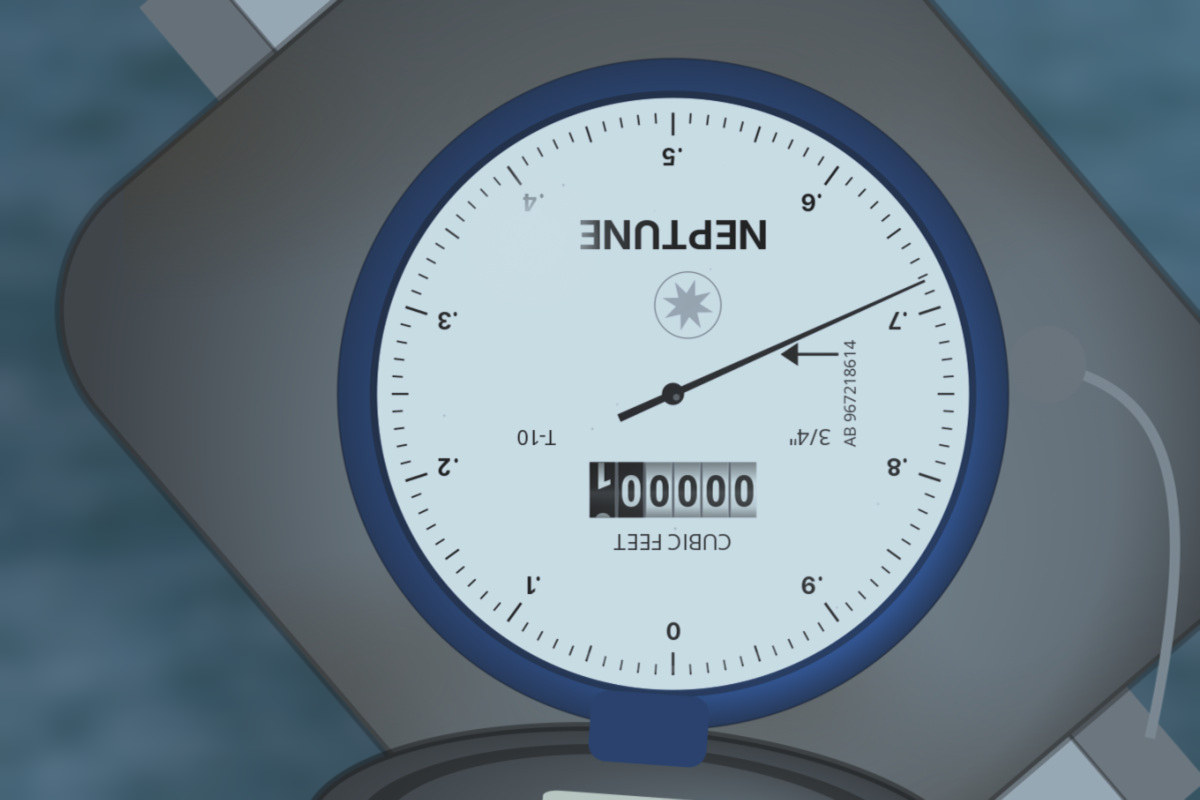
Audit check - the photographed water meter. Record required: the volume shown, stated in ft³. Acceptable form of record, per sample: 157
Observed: 0.68
